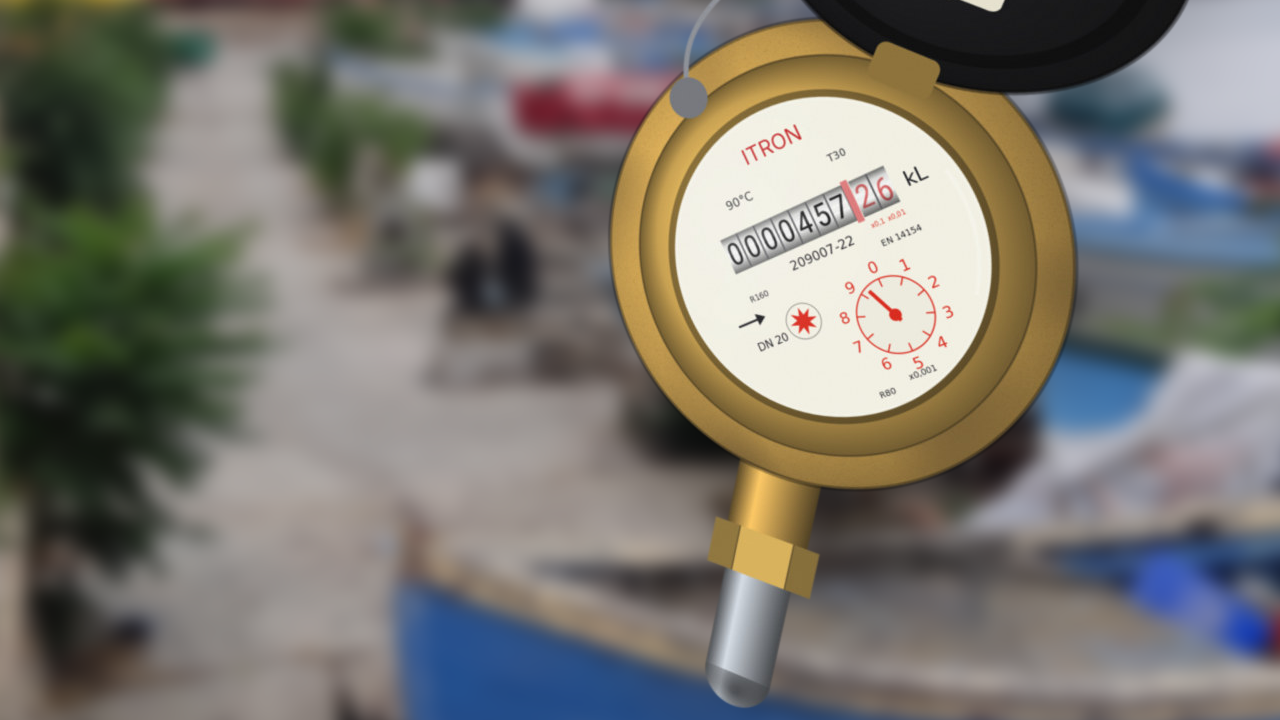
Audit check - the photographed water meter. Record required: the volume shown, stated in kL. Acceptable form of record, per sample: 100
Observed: 457.259
